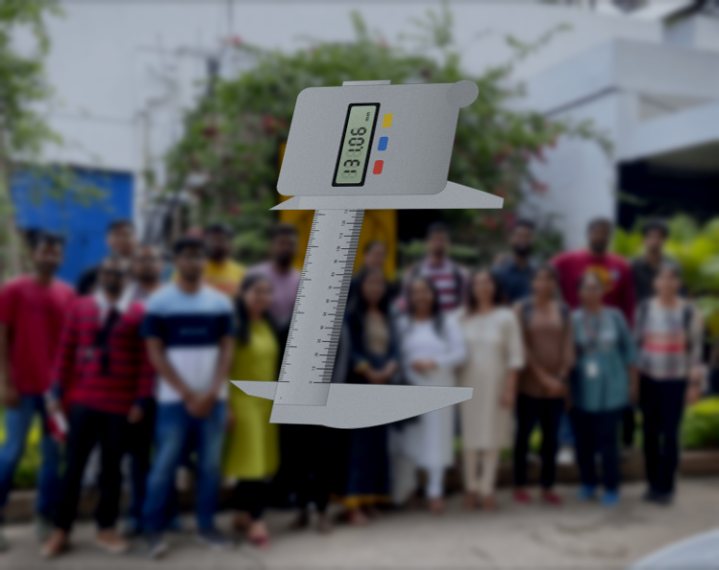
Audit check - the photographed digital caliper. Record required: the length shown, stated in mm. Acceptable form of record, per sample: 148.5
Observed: 131.06
